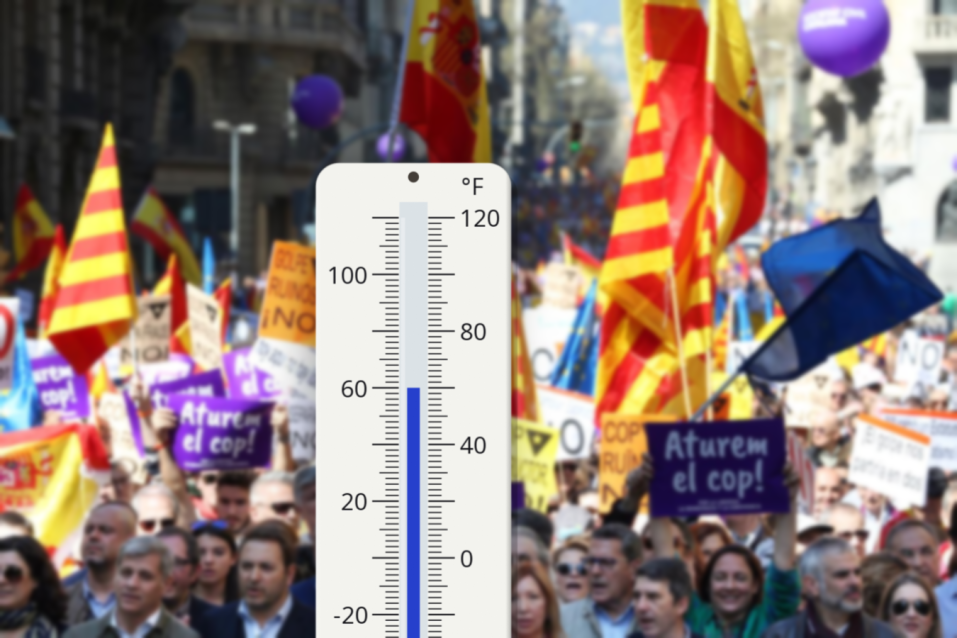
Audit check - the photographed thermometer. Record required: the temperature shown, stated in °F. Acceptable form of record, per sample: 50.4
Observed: 60
